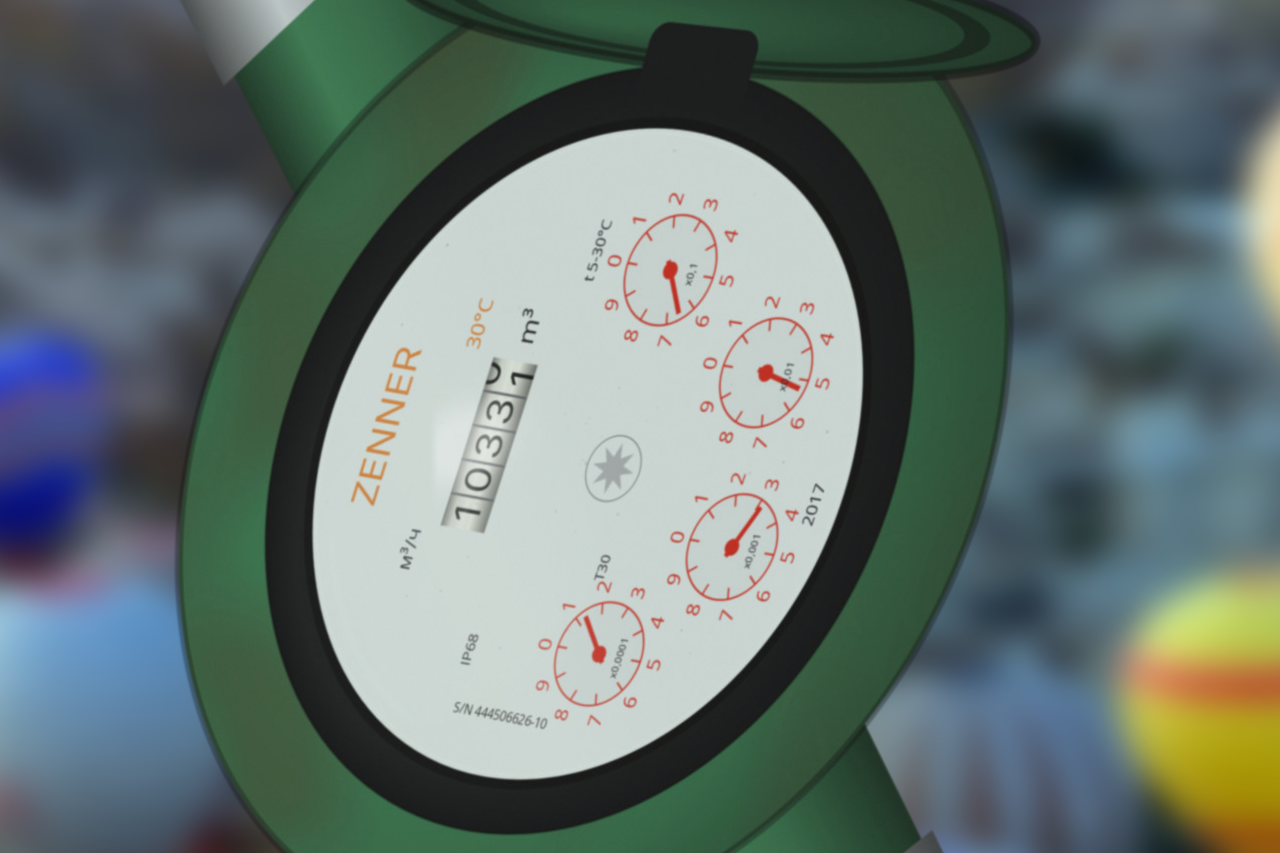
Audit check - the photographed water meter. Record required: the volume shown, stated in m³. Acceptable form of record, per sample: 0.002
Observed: 10330.6531
